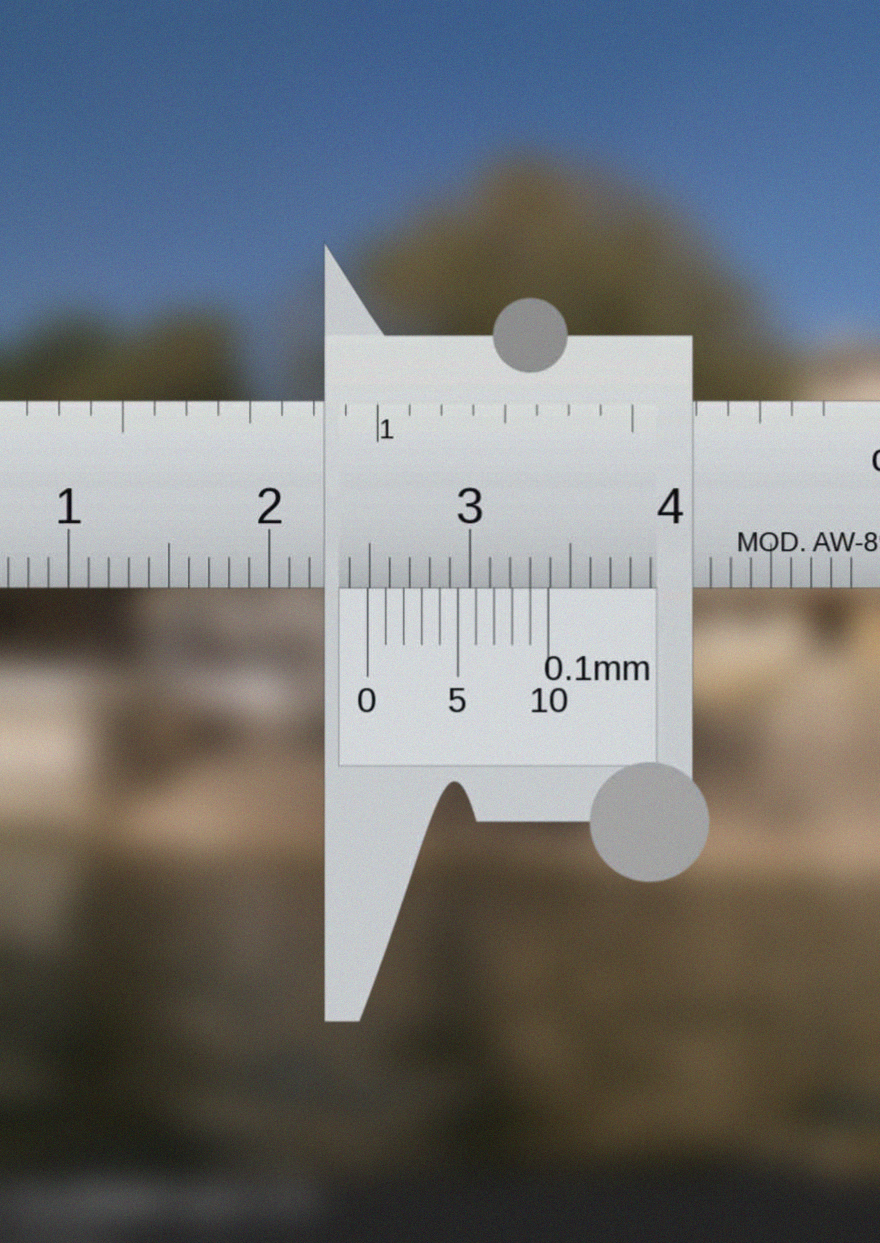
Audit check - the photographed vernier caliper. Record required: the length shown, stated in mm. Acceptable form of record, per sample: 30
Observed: 24.9
